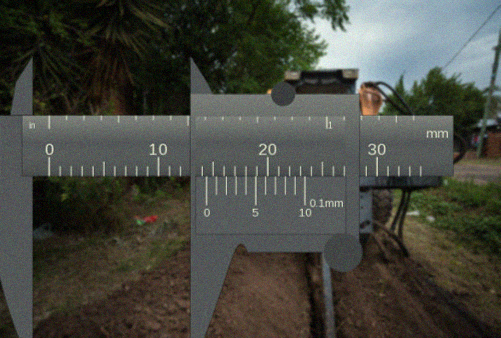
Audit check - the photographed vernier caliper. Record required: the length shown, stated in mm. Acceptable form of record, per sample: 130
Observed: 14.4
